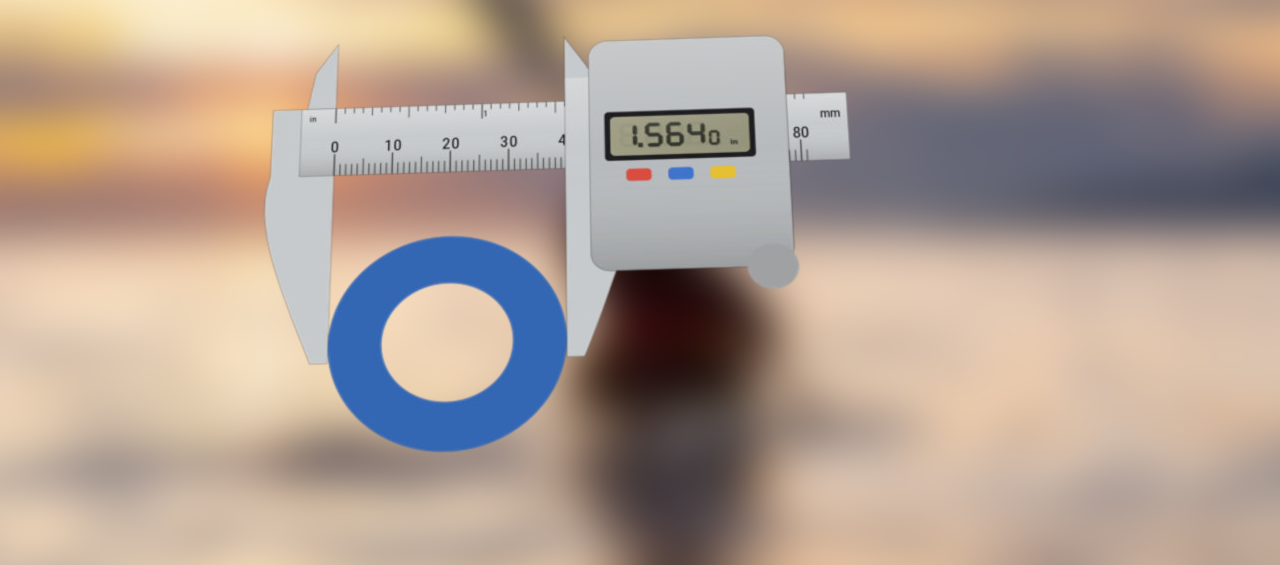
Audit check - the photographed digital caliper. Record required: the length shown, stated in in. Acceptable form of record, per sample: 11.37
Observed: 1.5640
